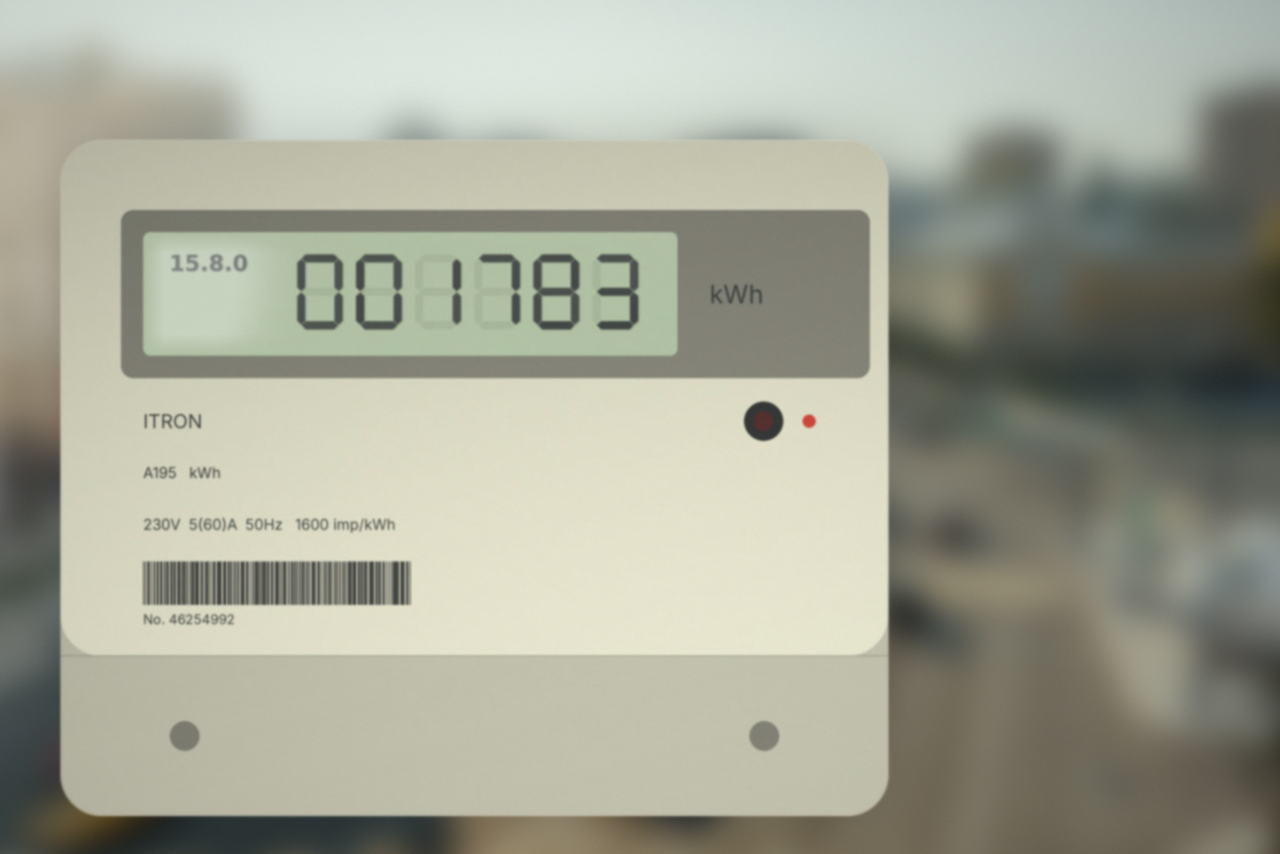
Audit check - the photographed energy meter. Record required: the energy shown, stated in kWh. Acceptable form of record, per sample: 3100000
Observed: 1783
